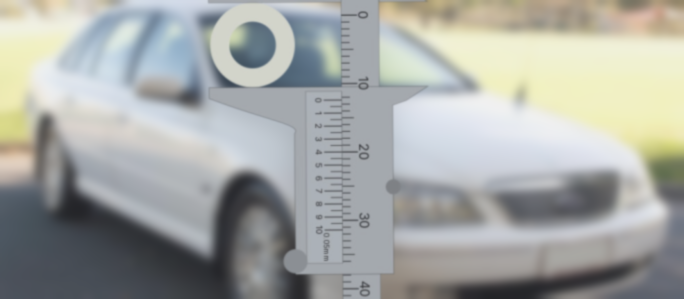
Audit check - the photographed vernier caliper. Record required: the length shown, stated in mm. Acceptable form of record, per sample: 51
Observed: 12.4
